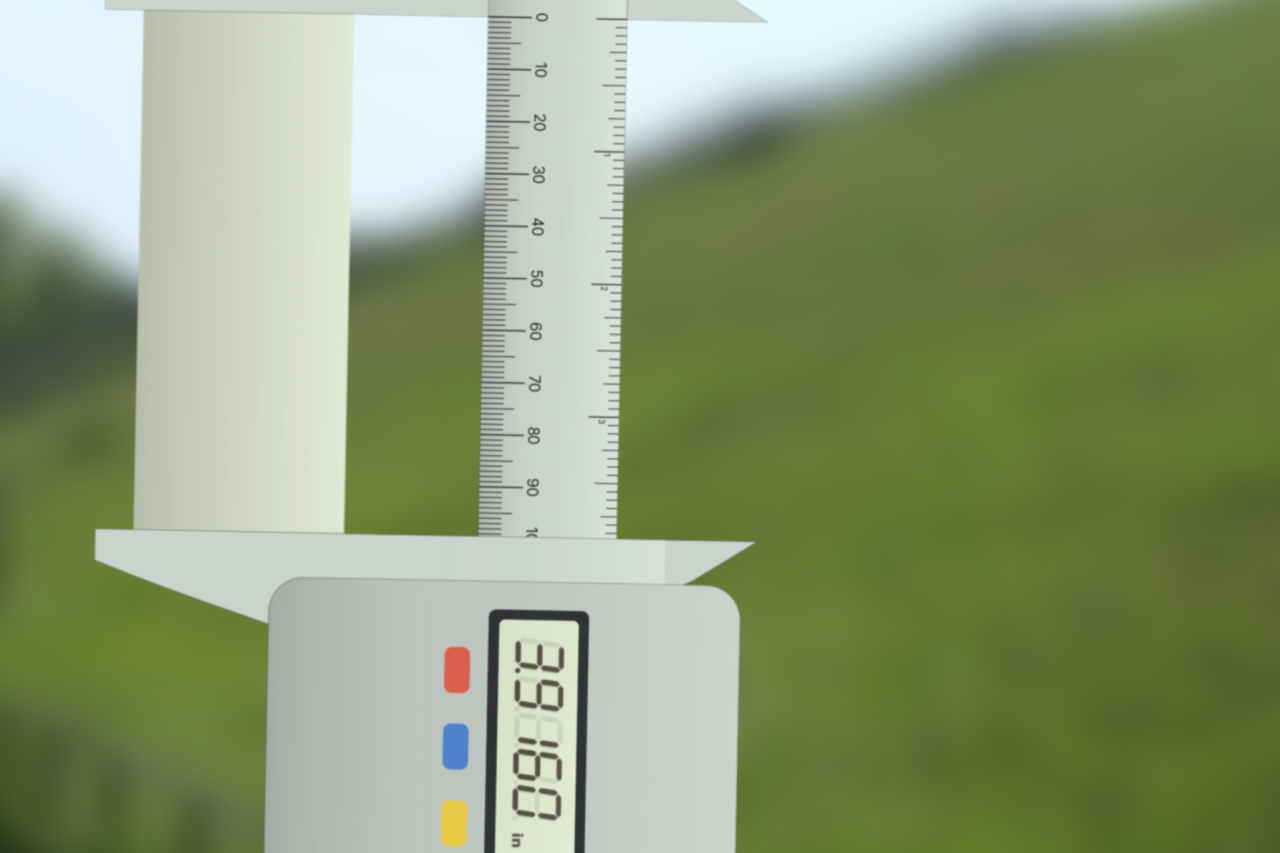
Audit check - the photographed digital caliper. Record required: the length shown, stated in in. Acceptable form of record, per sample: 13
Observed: 3.9160
